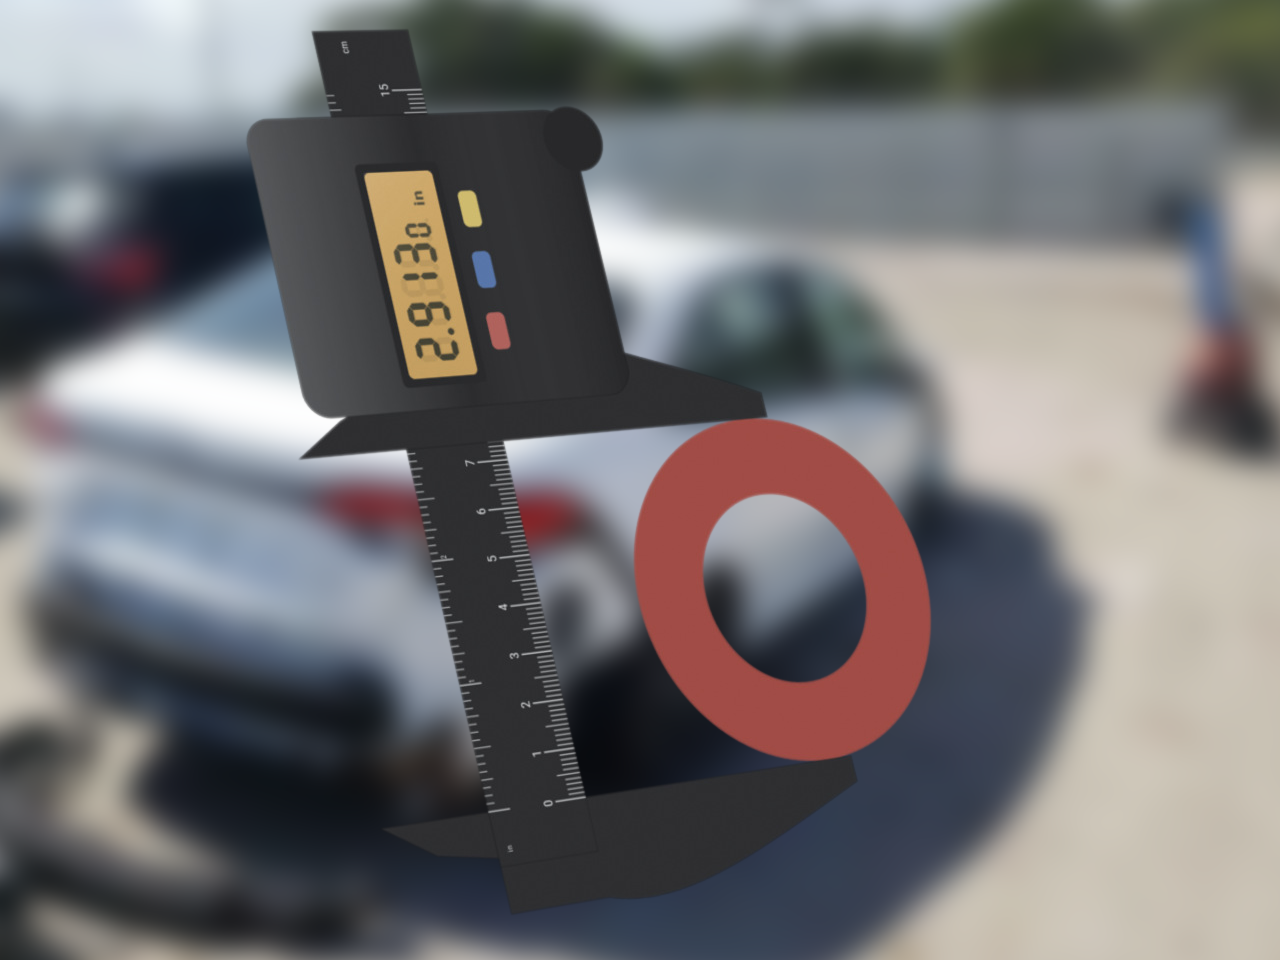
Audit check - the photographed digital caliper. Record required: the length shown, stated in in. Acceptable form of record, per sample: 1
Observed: 2.9130
